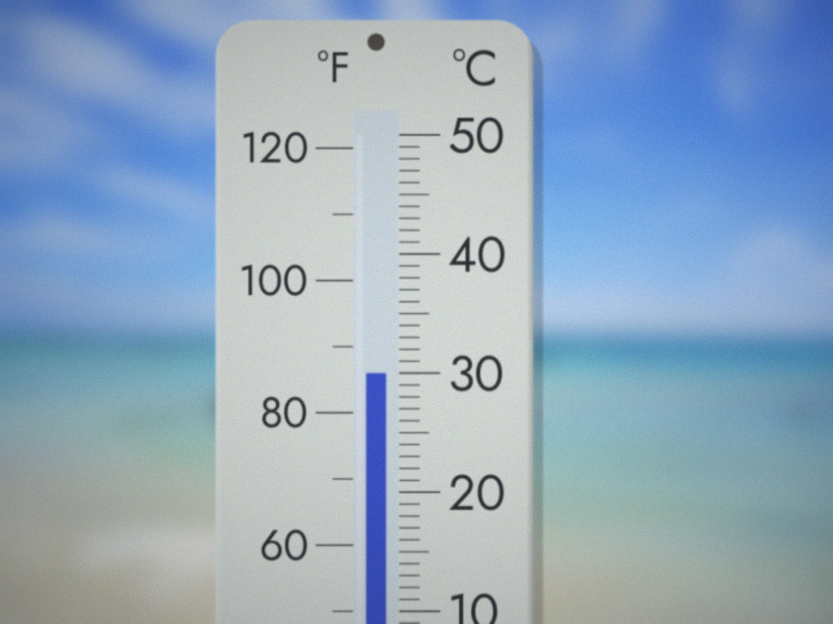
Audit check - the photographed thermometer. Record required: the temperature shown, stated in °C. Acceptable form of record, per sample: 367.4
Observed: 30
